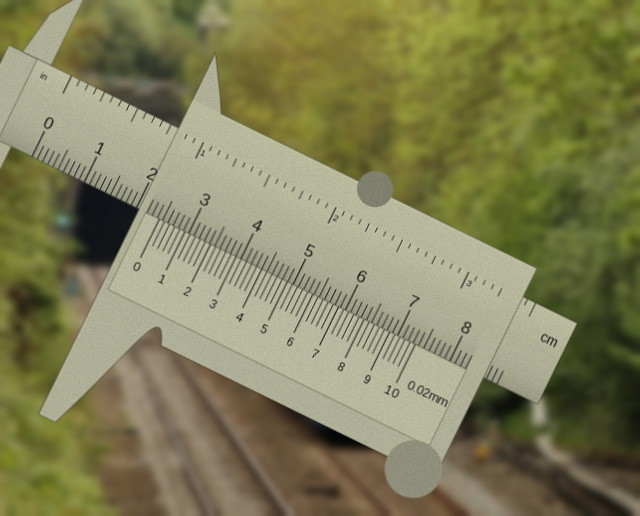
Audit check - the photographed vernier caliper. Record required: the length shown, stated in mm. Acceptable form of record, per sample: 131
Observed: 24.4
